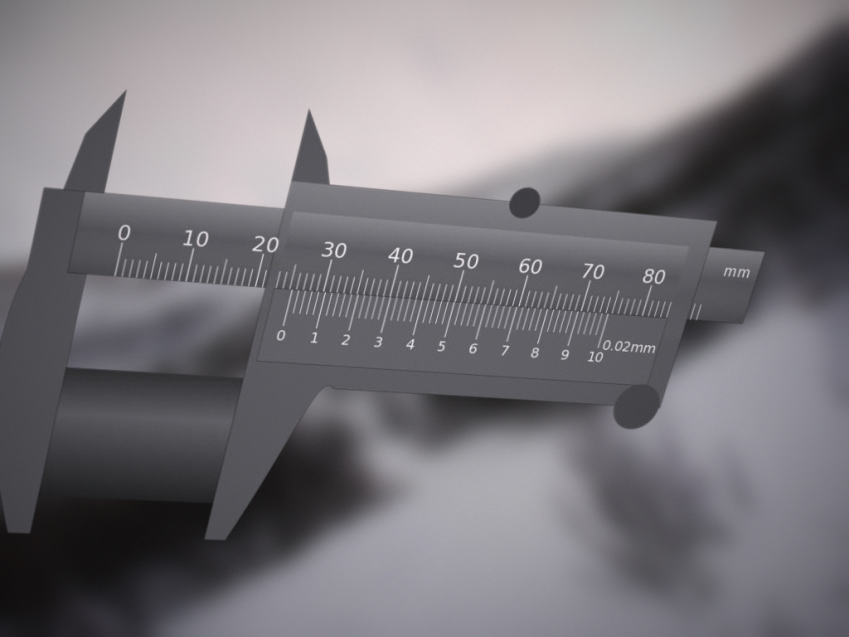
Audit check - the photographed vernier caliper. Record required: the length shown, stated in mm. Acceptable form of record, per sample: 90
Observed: 25.4
